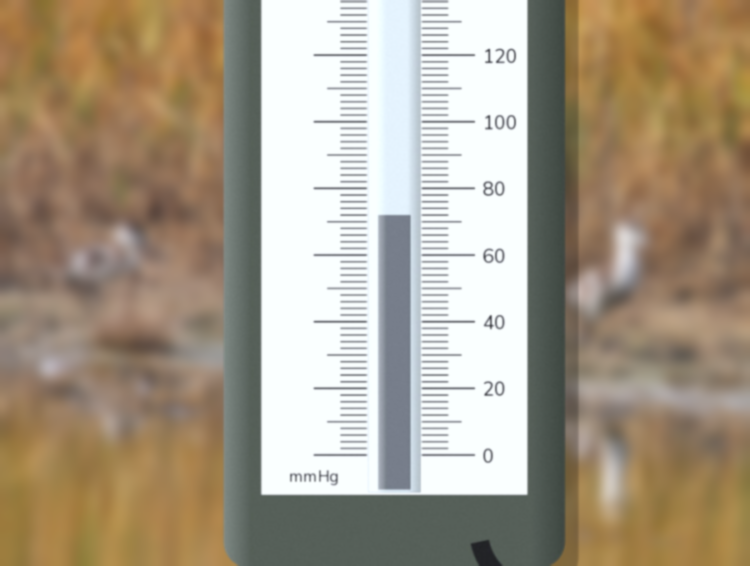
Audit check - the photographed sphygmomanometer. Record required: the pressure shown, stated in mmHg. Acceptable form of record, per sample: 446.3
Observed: 72
